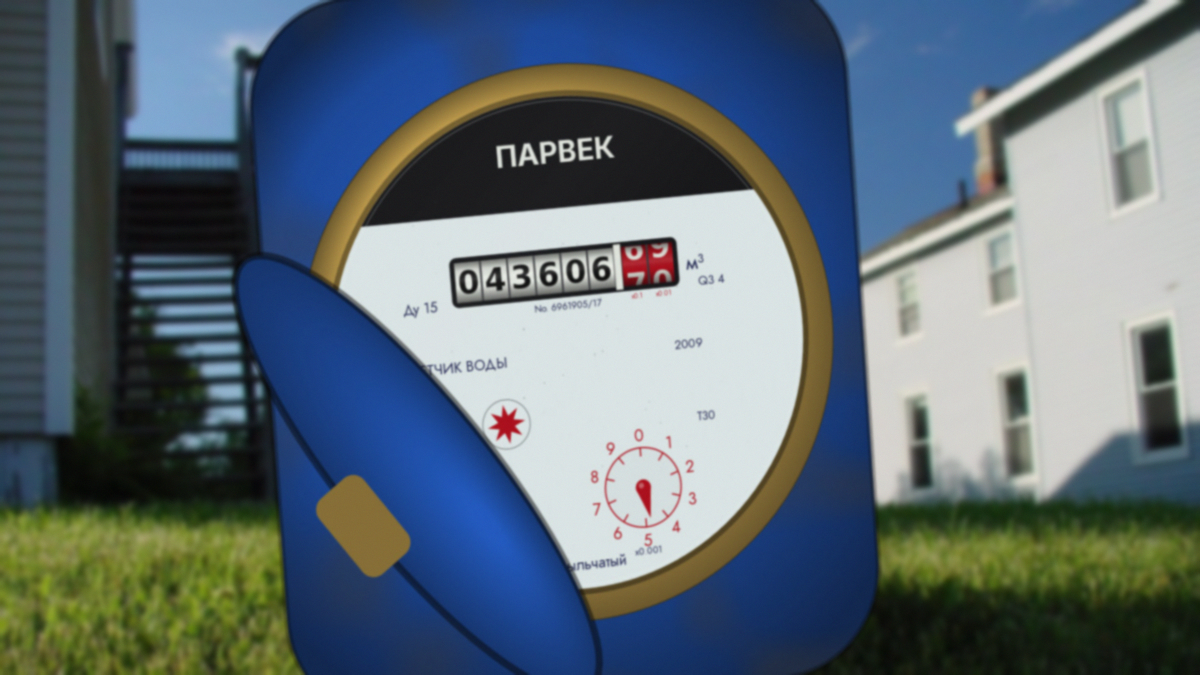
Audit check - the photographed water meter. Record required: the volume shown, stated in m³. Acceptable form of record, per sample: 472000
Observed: 43606.694
